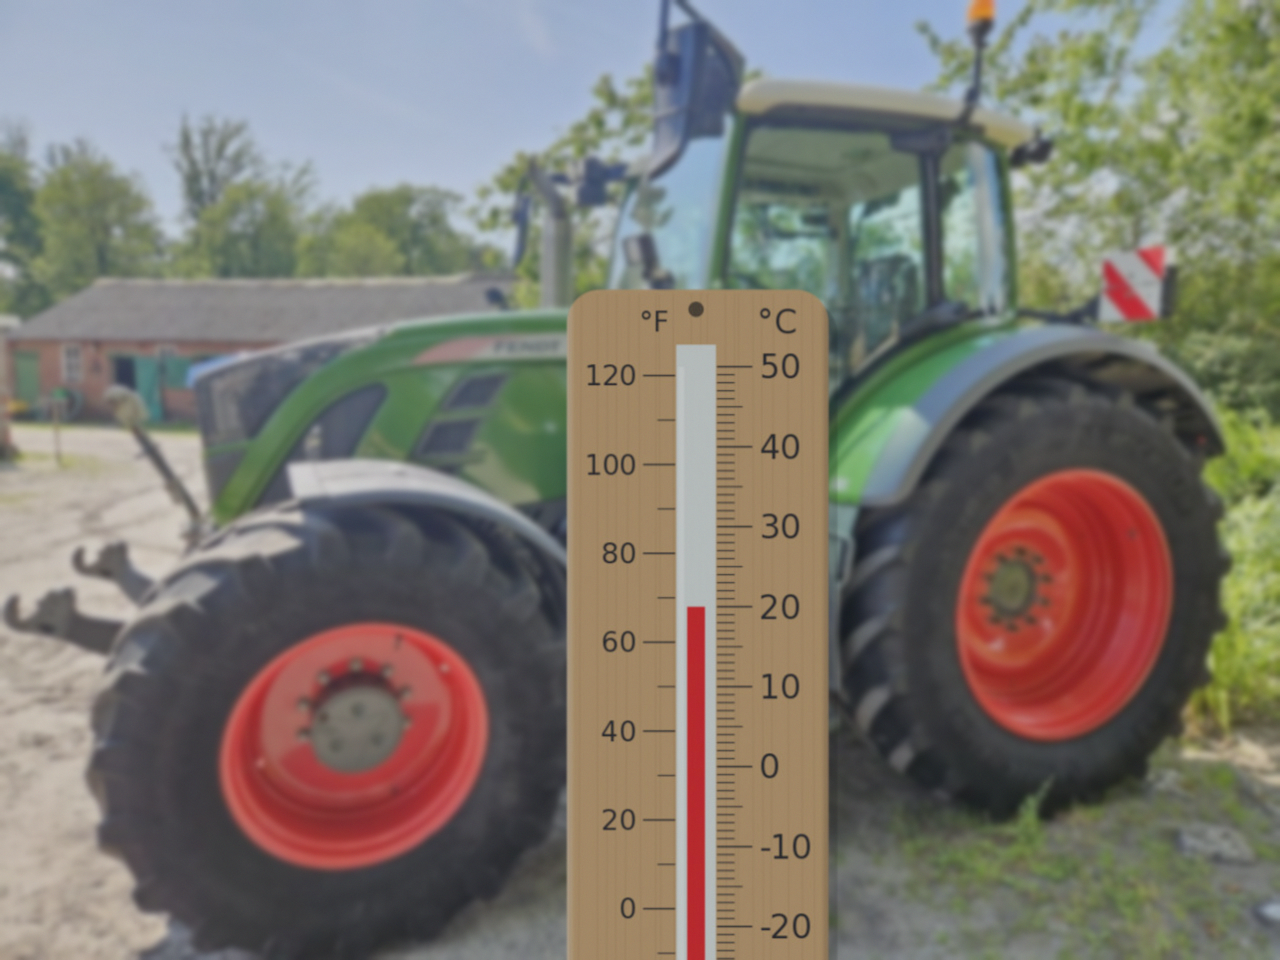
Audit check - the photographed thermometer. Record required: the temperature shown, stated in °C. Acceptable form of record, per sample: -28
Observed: 20
